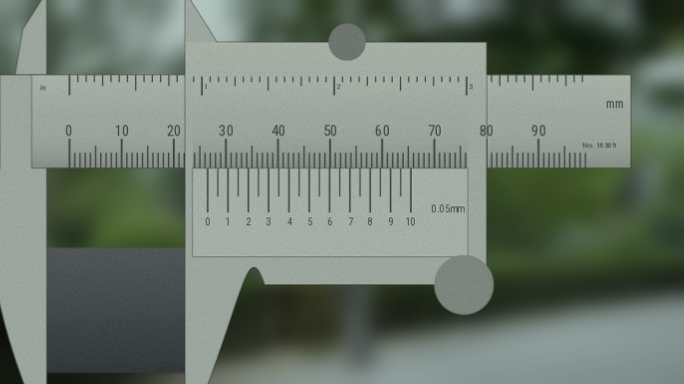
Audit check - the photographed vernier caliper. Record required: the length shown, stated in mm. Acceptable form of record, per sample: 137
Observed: 26.5
